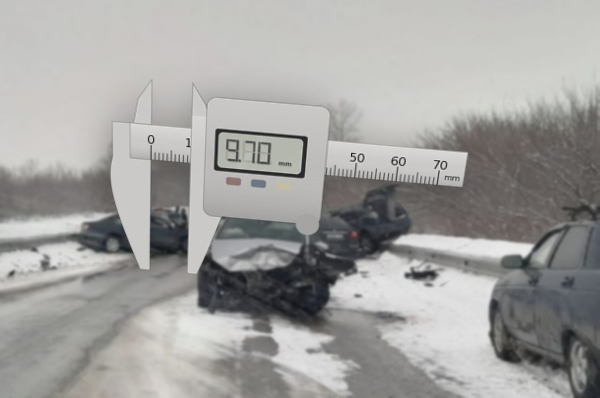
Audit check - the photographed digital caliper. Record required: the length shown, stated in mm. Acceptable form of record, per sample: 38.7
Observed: 9.70
